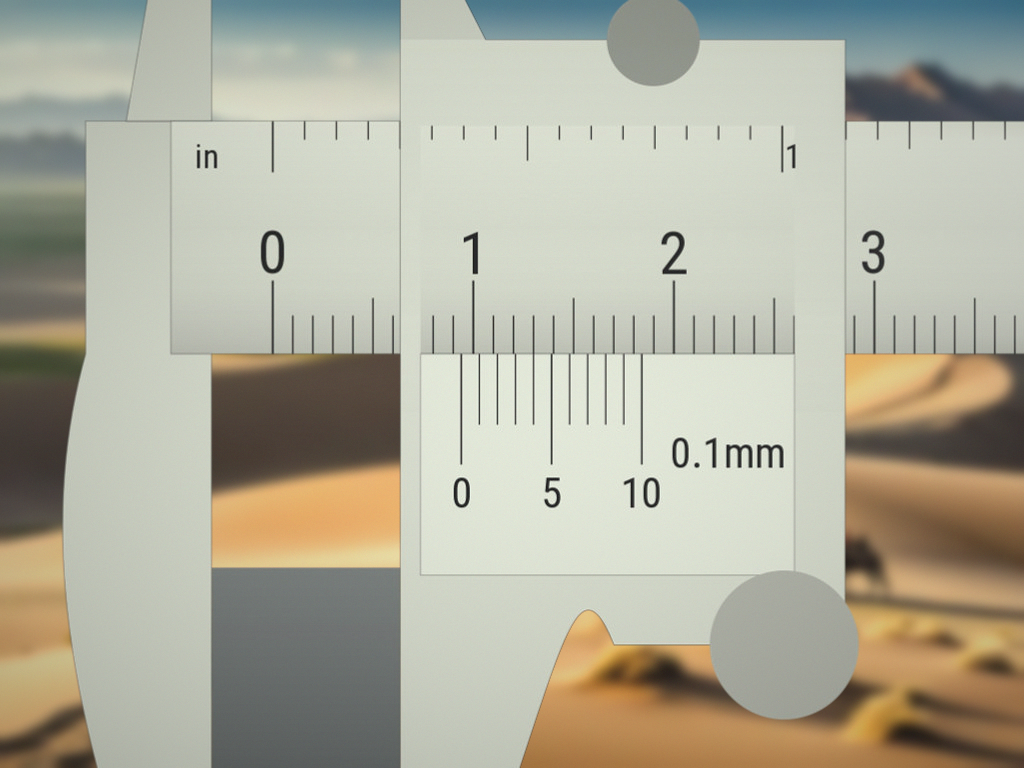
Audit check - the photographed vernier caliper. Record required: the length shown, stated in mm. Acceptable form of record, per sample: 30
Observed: 9.4
